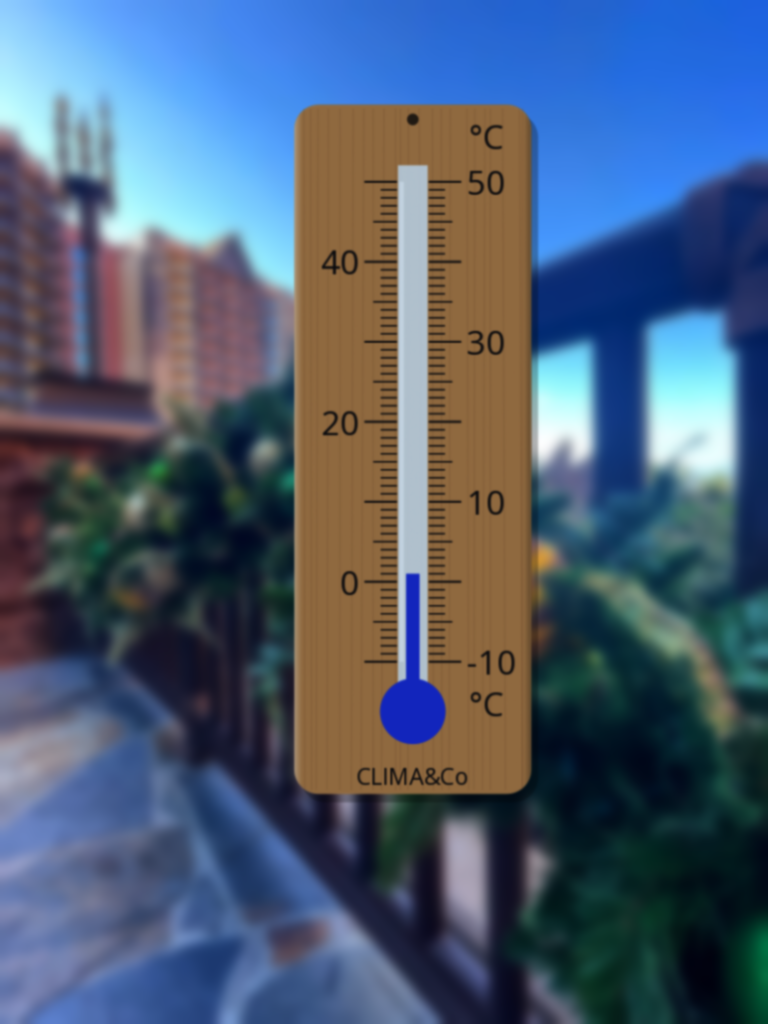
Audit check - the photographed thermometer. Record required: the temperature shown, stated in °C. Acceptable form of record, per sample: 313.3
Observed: 1
